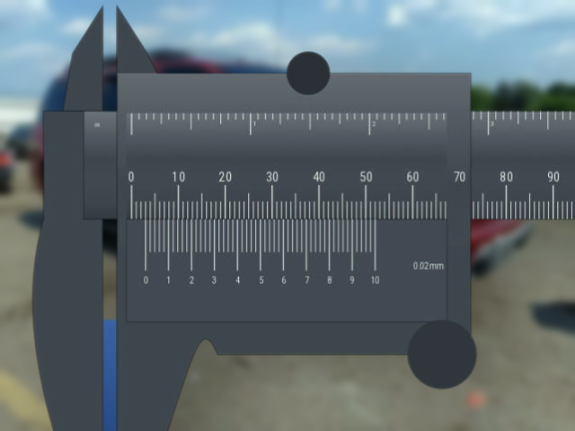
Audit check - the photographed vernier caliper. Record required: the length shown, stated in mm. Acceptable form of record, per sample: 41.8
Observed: 3.0
